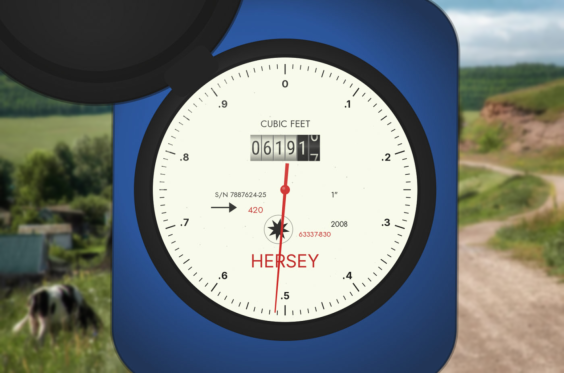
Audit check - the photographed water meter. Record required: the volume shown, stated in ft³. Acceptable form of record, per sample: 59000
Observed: 61916.51
